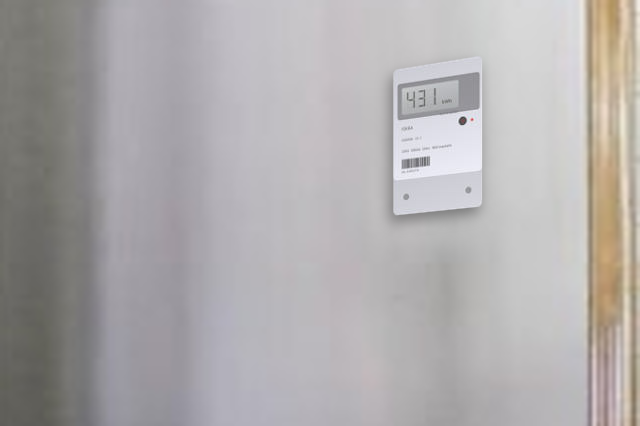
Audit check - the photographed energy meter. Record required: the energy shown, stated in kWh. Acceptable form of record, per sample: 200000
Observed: 431
